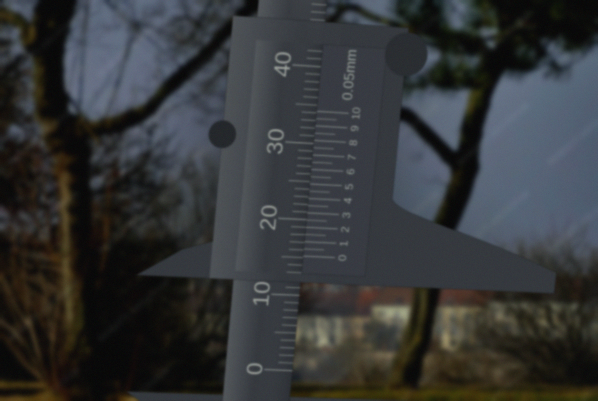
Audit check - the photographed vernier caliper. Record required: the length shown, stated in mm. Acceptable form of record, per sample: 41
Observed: 15.2
